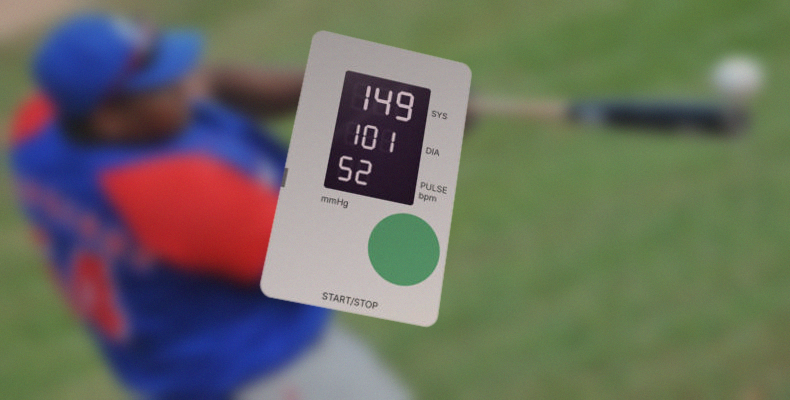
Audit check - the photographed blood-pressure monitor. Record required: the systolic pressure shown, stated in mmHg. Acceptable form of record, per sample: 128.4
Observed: 149
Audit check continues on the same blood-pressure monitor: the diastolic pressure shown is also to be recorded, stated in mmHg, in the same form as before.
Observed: 101
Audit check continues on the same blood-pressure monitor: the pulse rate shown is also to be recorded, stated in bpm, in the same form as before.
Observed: 52
